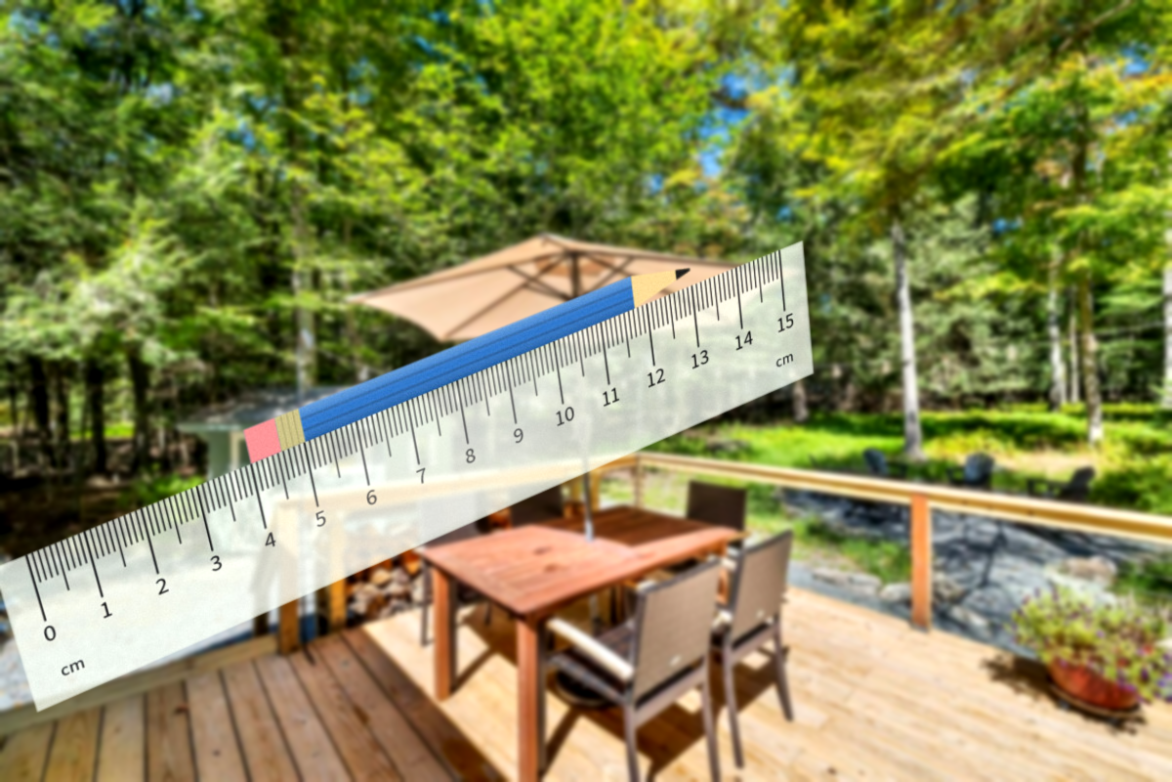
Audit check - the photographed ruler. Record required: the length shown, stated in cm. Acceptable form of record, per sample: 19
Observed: 9
